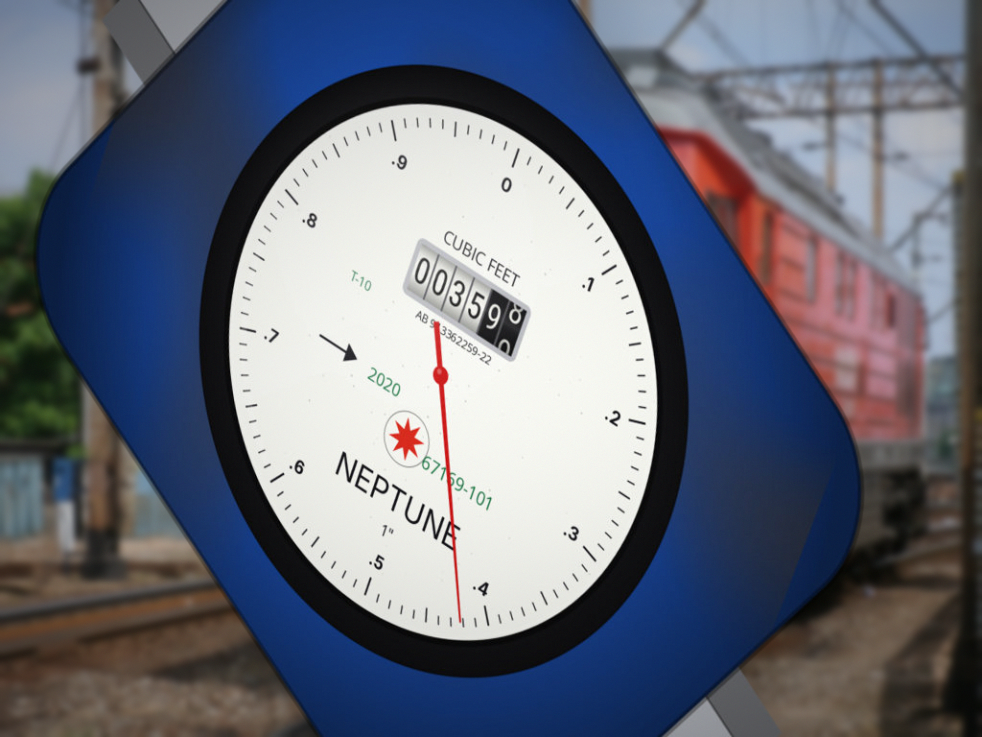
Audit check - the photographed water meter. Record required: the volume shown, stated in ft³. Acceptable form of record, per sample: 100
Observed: 3598.42
